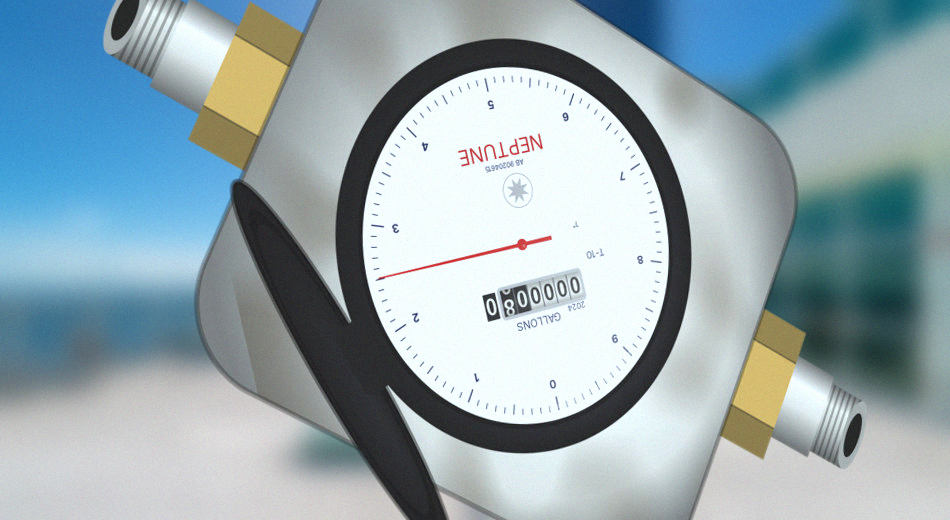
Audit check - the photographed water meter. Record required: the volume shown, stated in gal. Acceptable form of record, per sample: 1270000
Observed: 82.5
